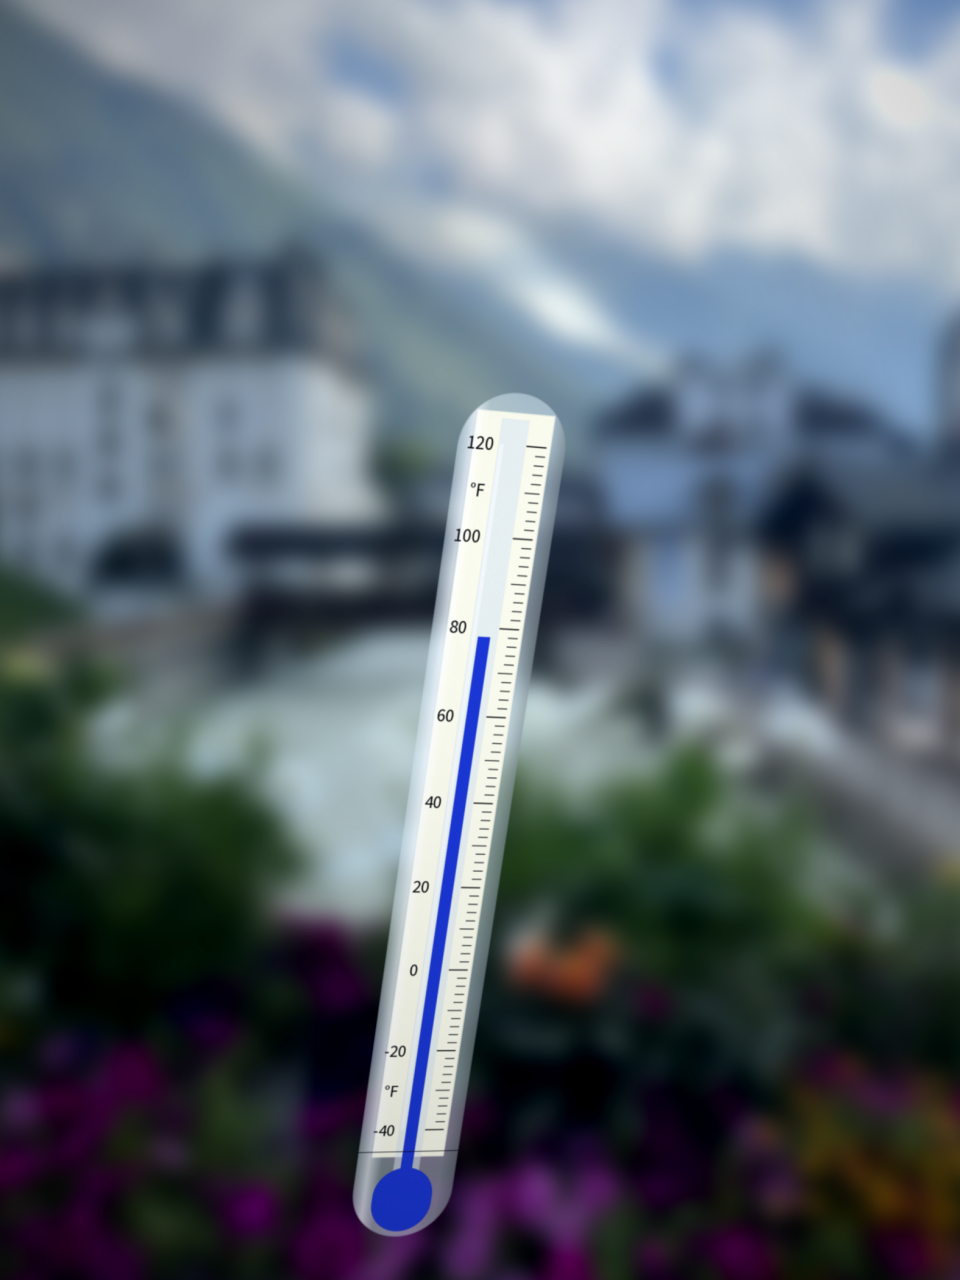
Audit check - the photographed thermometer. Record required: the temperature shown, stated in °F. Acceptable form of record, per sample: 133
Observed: 78
